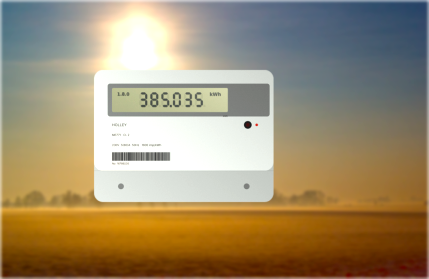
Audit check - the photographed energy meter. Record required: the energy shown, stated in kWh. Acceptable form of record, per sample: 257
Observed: 385.035
